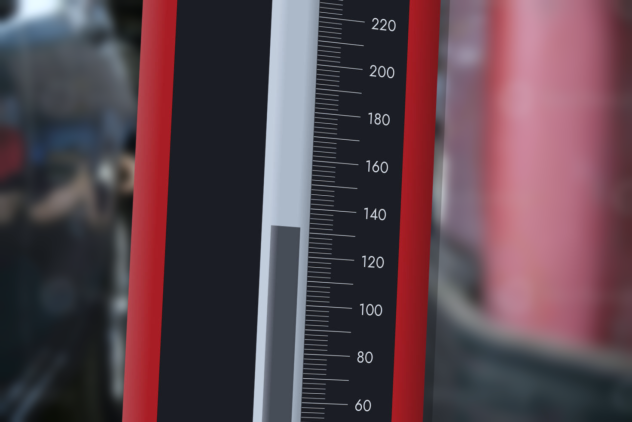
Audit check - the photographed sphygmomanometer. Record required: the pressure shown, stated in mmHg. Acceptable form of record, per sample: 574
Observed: 132
